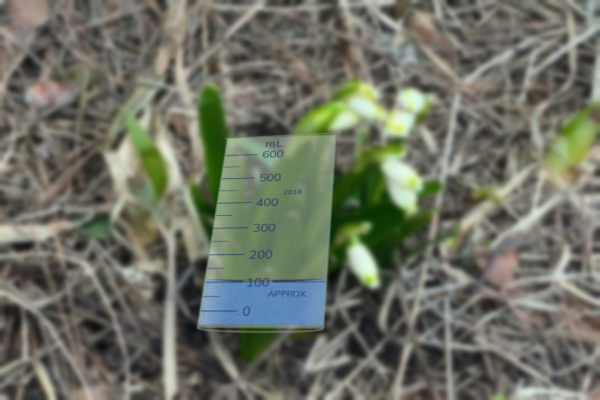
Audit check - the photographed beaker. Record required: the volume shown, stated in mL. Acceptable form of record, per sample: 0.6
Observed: 100
